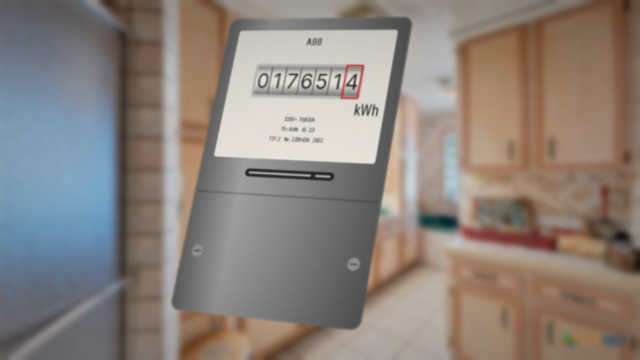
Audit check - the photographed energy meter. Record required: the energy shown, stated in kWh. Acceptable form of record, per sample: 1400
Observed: 17651.4
